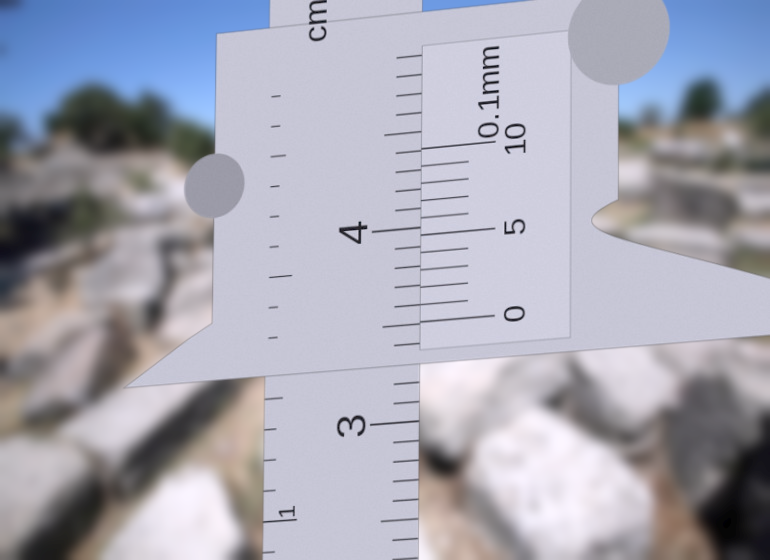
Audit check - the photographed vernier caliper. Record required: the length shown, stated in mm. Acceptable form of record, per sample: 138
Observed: 35.1
